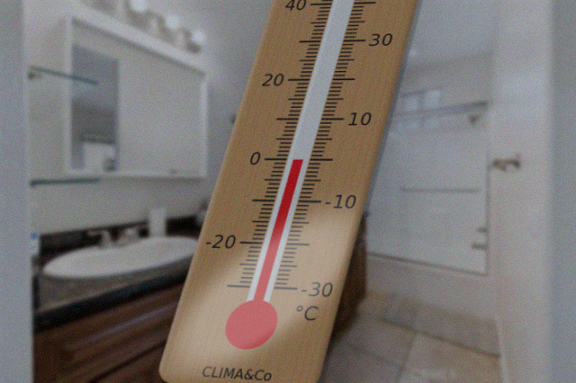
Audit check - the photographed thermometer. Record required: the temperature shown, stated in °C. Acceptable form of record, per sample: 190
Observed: 0
